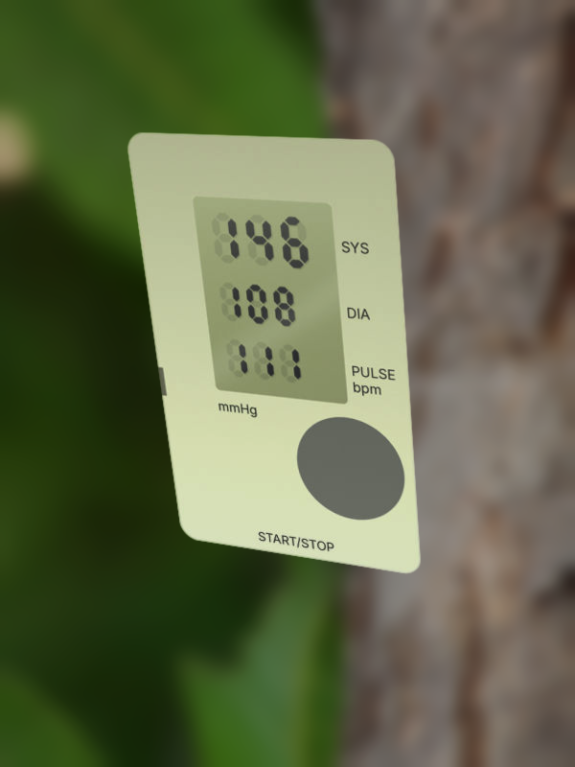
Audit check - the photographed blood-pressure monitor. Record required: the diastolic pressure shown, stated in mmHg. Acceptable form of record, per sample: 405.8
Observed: 108
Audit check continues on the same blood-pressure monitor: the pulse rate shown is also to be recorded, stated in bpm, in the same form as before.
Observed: 111
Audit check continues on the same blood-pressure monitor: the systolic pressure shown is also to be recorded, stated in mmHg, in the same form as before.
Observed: 146
